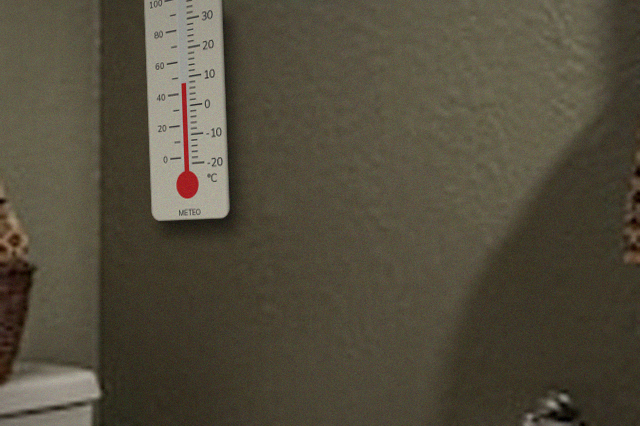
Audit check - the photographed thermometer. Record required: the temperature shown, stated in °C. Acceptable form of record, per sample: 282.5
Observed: 8
